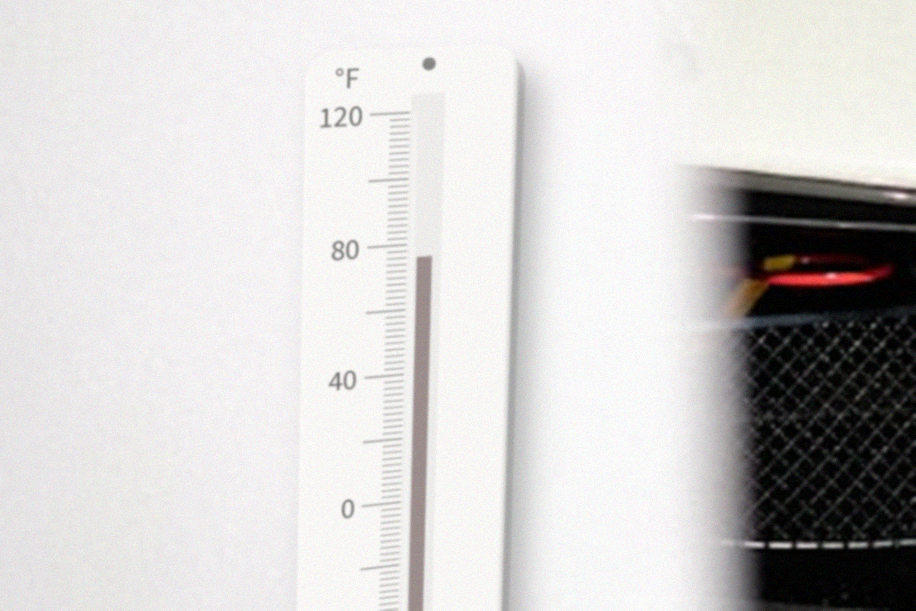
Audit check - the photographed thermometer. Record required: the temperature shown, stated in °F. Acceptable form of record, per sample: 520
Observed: 76
